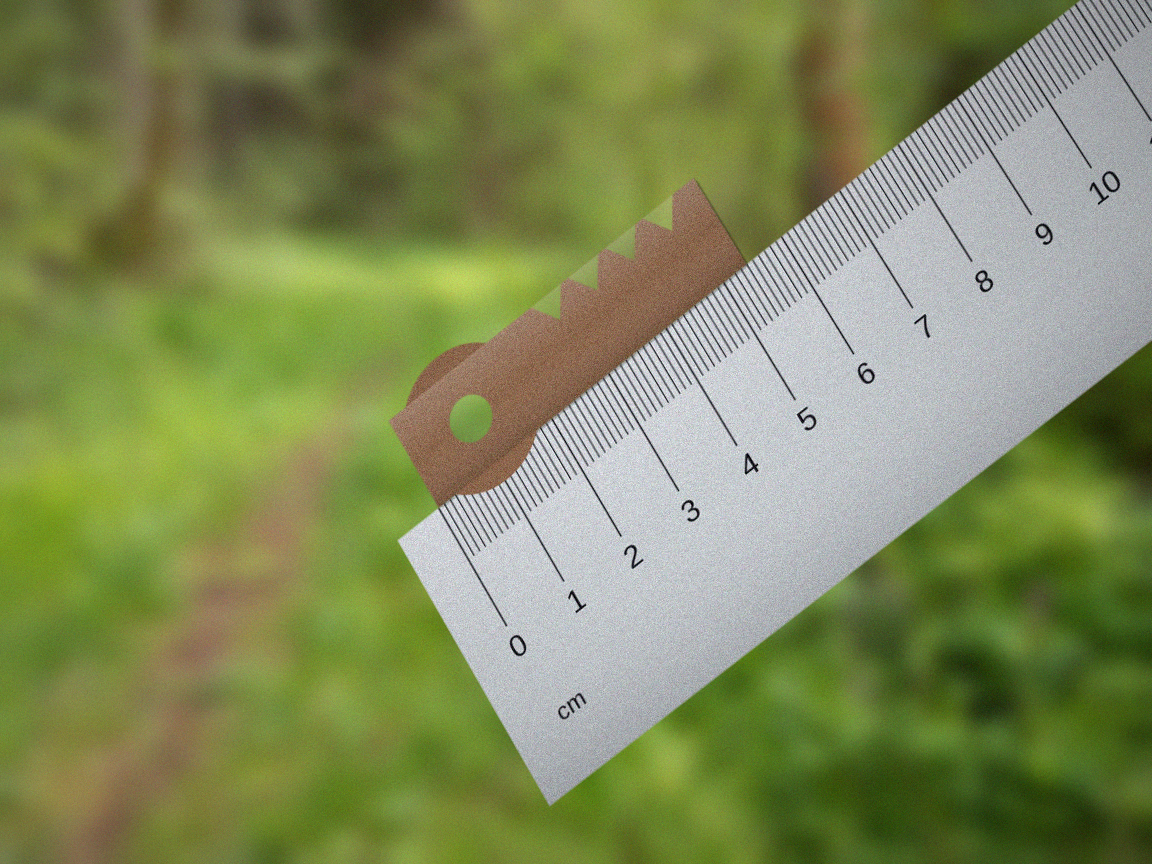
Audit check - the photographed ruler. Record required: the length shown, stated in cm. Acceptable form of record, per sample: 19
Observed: 5.4
